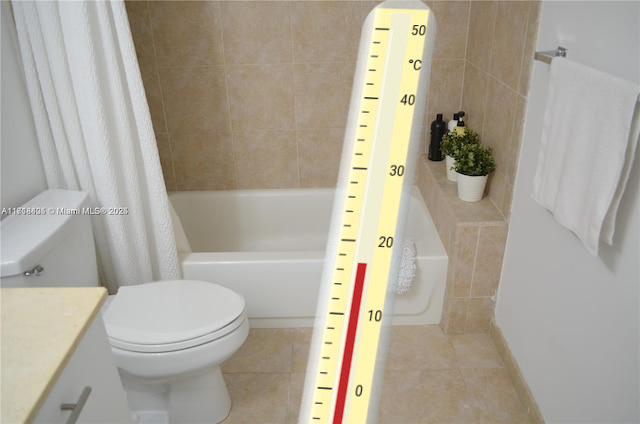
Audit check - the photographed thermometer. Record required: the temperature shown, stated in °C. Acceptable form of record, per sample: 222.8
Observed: 17
